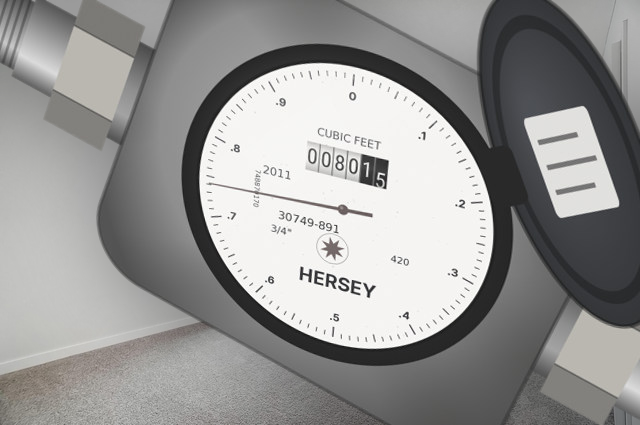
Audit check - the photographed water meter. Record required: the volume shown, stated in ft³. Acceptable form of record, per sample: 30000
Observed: 8014.74
